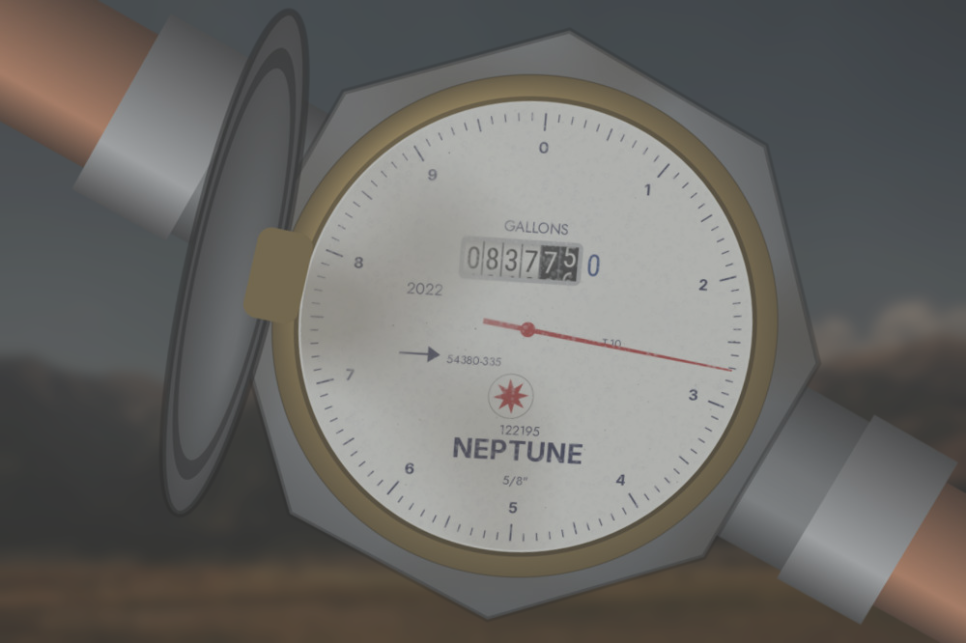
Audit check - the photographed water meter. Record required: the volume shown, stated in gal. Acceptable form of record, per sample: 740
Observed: 837752.7
